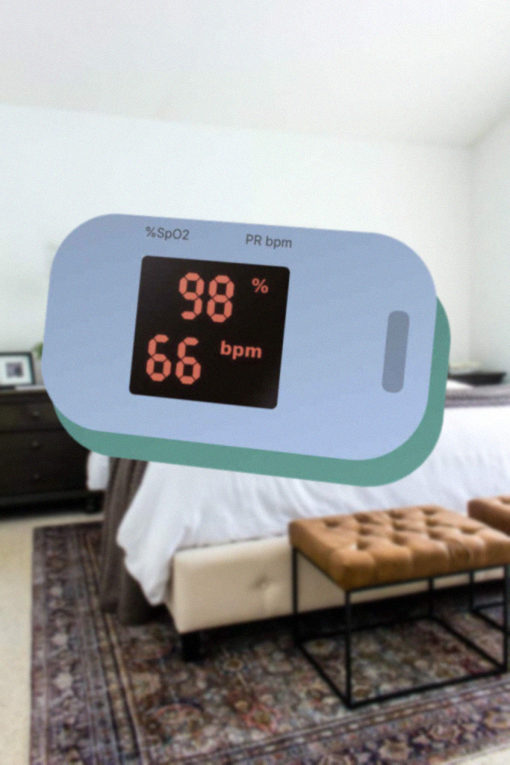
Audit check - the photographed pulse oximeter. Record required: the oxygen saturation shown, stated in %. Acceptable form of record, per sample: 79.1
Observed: 98
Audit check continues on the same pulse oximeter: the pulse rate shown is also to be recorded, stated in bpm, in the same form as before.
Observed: 66
